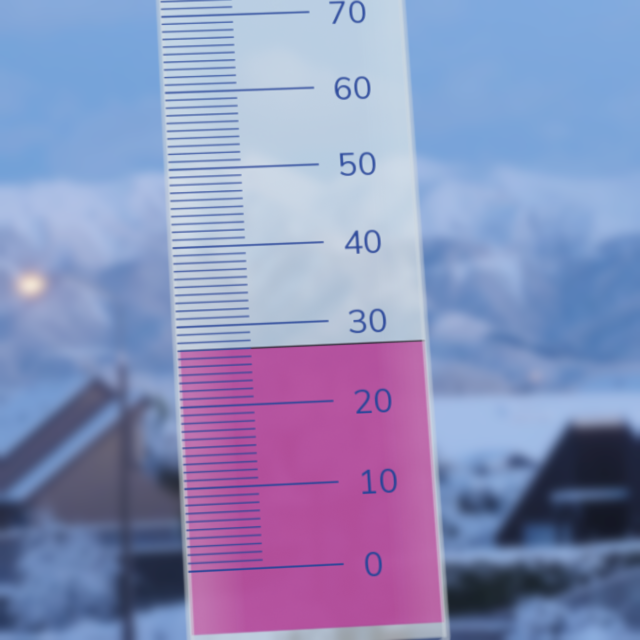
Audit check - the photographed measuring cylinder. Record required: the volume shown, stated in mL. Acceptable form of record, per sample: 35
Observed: 27
